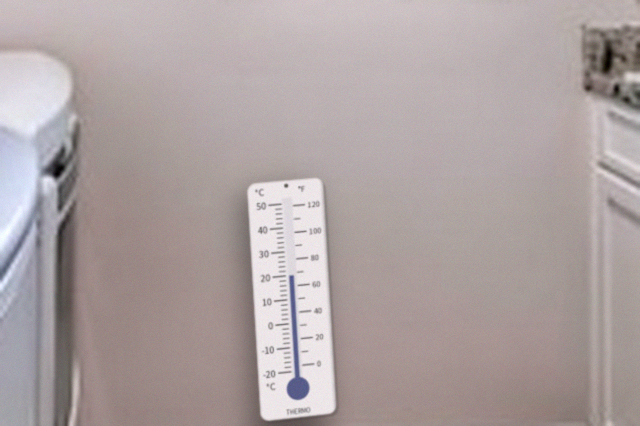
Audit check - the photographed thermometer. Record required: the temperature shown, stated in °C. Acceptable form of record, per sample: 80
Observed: 20
